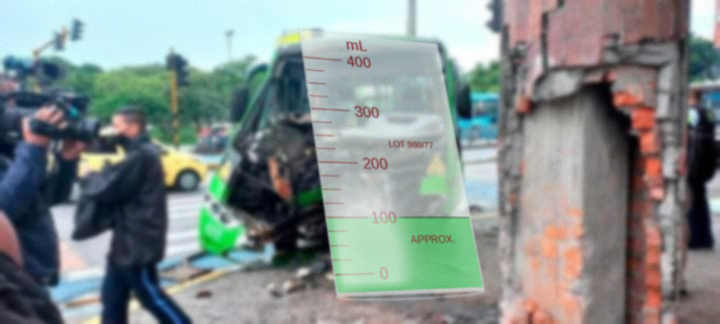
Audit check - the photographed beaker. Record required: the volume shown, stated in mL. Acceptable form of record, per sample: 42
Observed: 100
